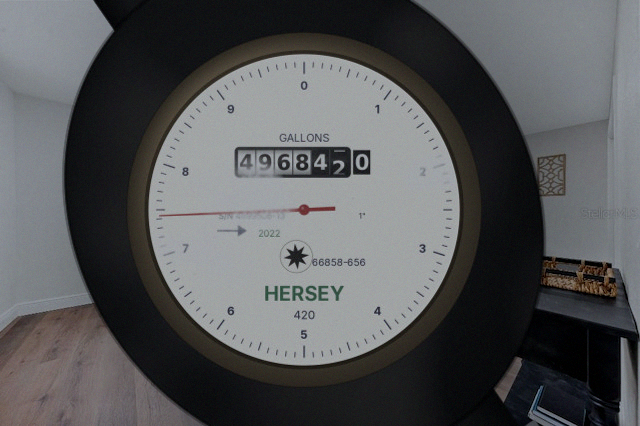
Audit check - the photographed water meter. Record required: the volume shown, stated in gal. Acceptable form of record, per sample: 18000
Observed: 4968417.4
